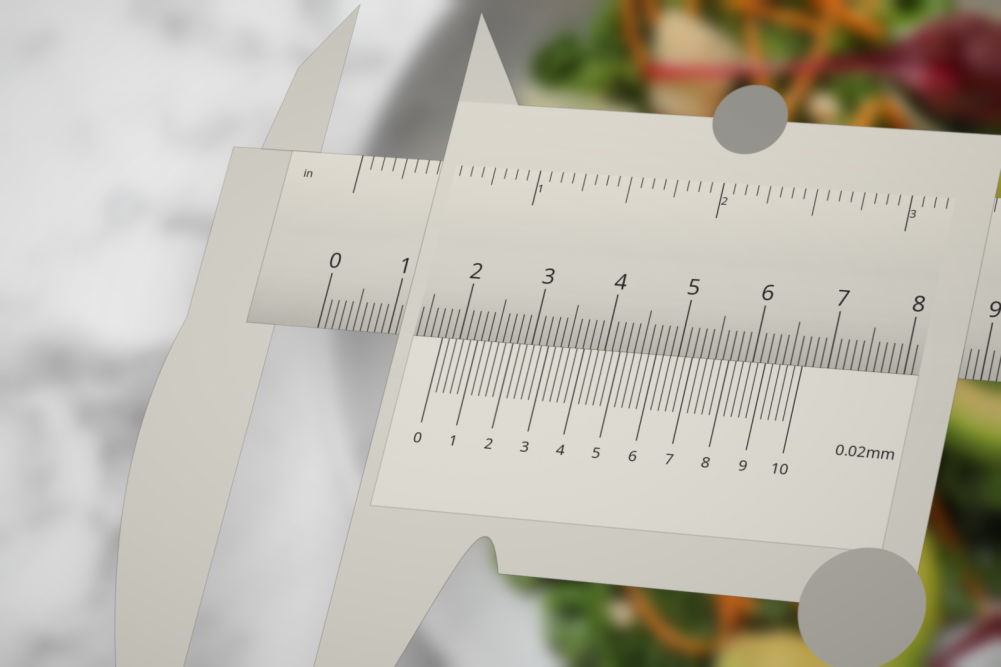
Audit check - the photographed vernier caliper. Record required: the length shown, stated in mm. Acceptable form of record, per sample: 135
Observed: 17.6
